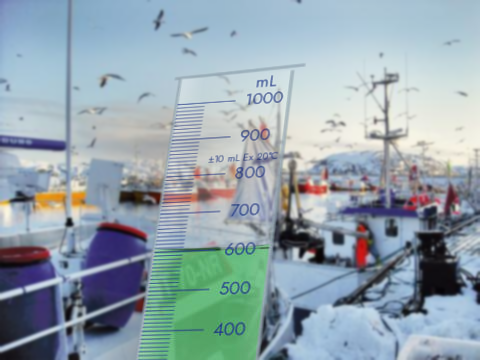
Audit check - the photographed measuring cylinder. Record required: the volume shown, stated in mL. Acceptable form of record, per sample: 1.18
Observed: 600
